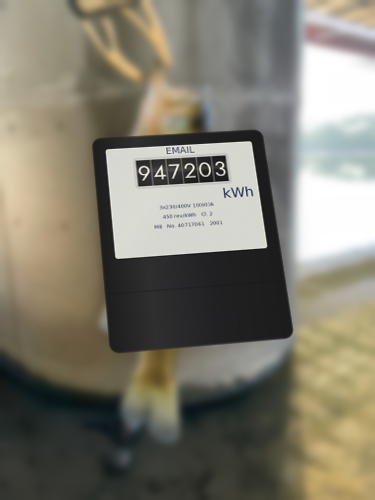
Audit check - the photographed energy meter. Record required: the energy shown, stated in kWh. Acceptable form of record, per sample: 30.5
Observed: 947203
